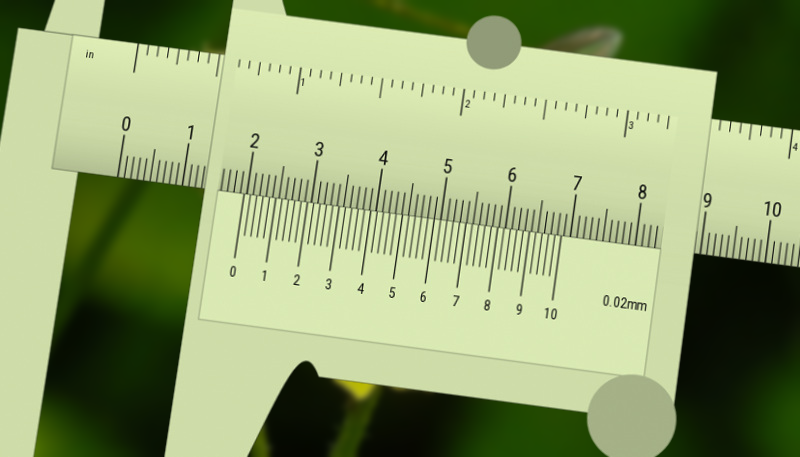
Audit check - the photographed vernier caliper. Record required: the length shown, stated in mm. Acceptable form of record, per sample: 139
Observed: 19.6
